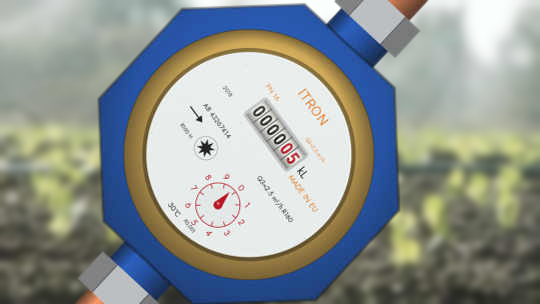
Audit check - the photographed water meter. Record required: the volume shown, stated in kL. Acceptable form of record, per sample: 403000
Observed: 0.049
